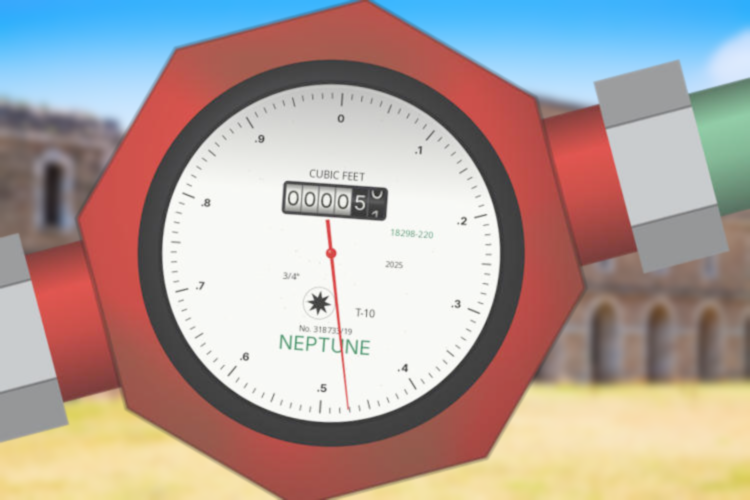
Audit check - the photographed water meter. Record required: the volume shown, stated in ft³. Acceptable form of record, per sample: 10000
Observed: 50.47
